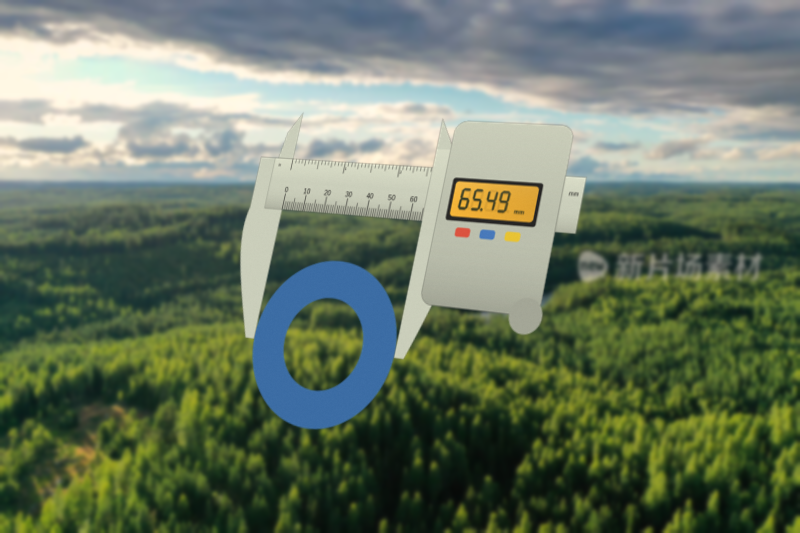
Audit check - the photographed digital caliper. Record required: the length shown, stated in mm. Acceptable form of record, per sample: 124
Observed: 65.49
